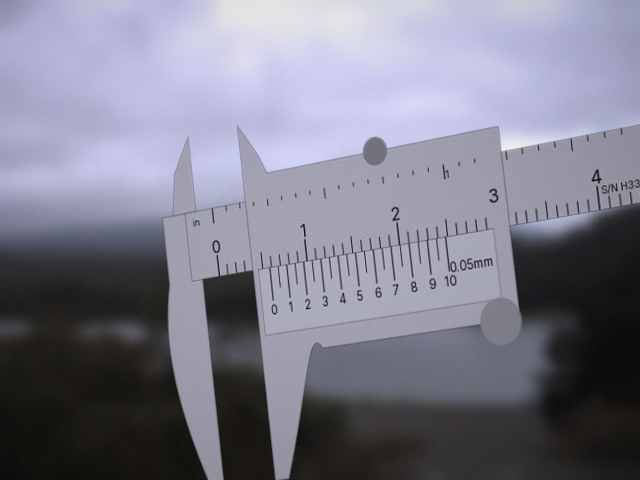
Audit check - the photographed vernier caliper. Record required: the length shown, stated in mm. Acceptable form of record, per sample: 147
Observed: 5.8
